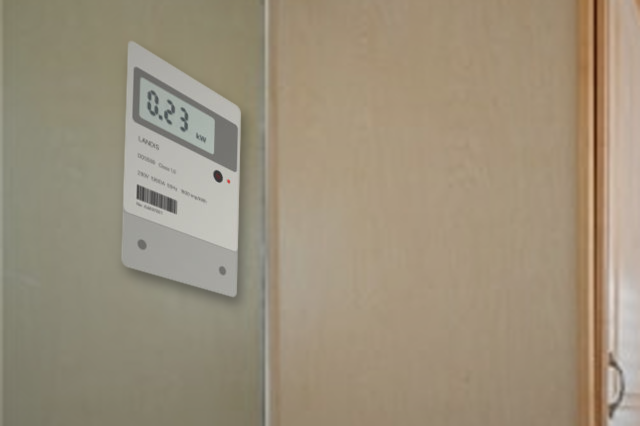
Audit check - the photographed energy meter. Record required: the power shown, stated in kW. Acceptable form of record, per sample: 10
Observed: 0.23
